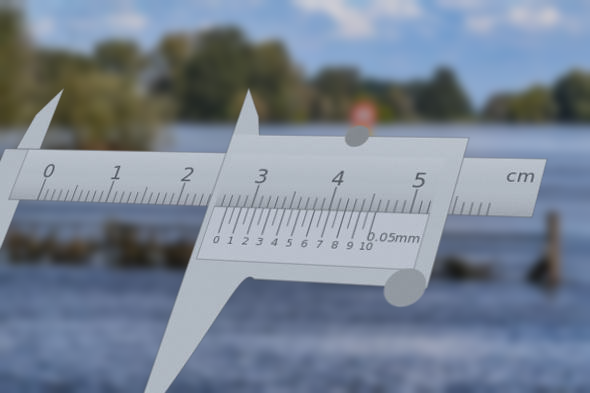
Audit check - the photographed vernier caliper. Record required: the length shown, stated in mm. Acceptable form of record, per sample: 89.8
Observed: 26.8
